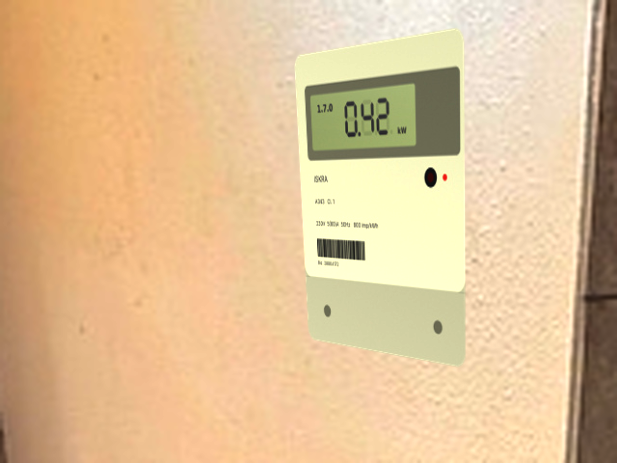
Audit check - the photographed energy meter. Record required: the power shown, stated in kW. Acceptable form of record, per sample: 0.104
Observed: 0.42
